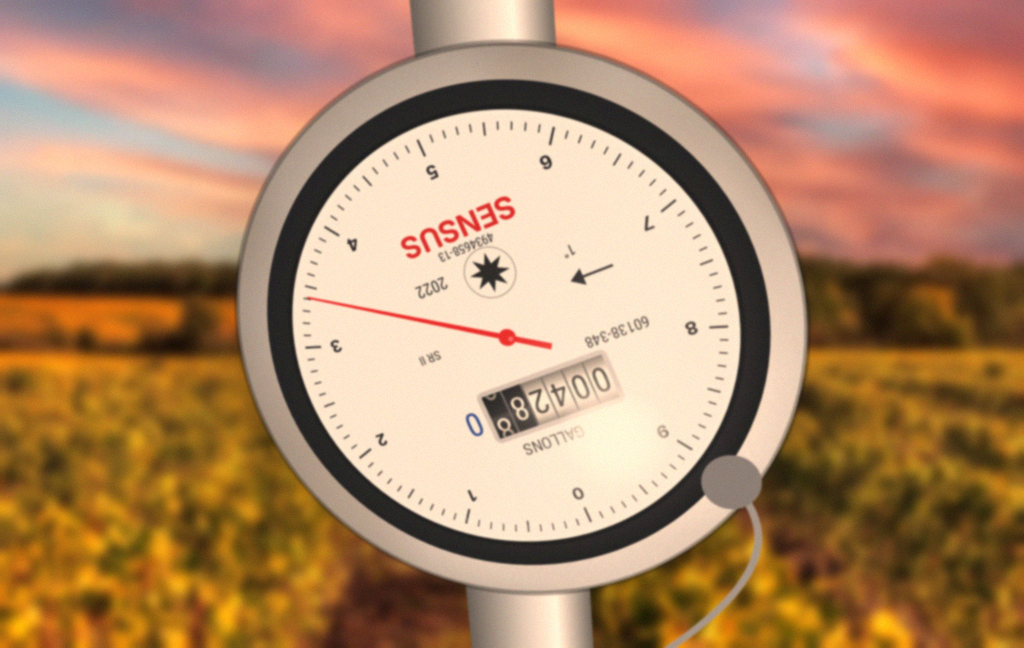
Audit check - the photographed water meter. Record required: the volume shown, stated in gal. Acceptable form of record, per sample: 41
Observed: 42883.4
